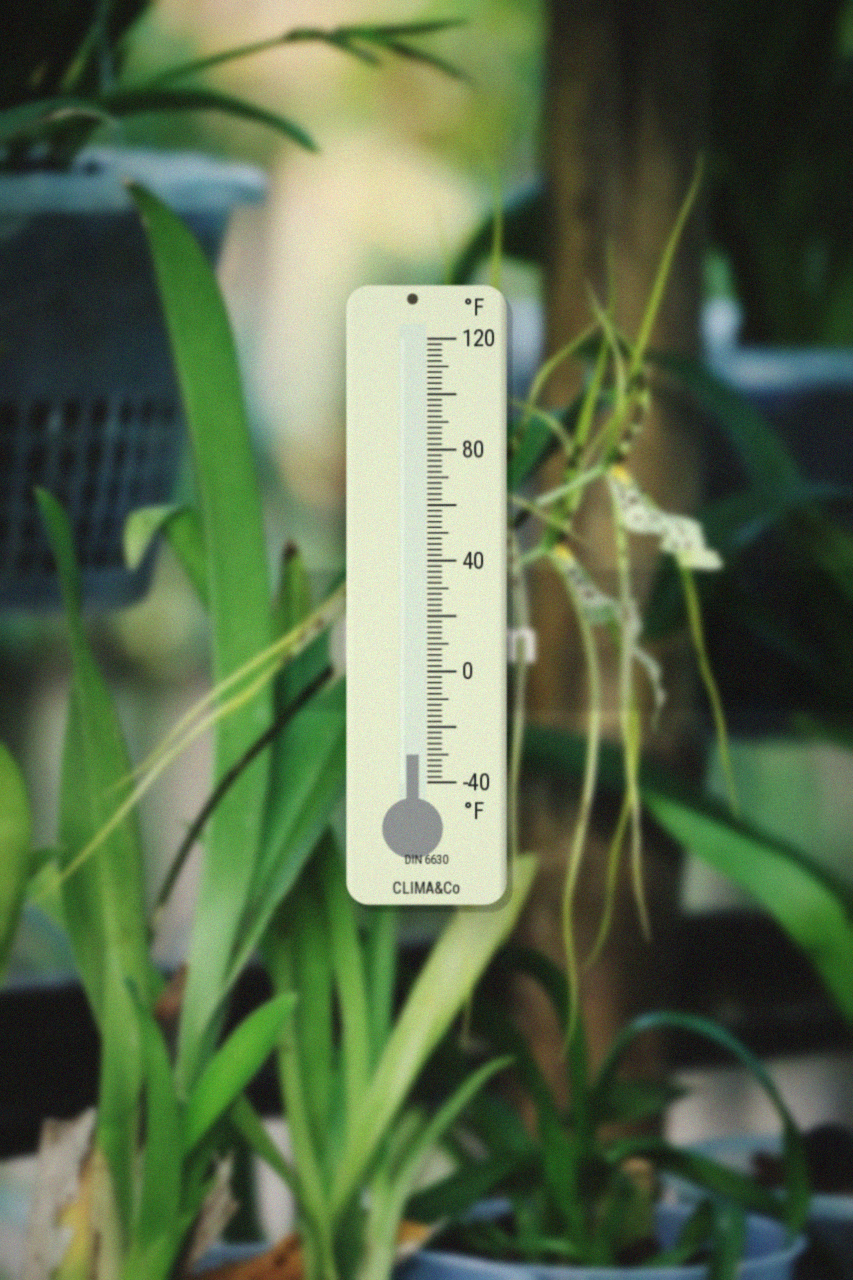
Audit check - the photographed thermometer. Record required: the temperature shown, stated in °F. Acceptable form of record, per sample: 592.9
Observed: -30
